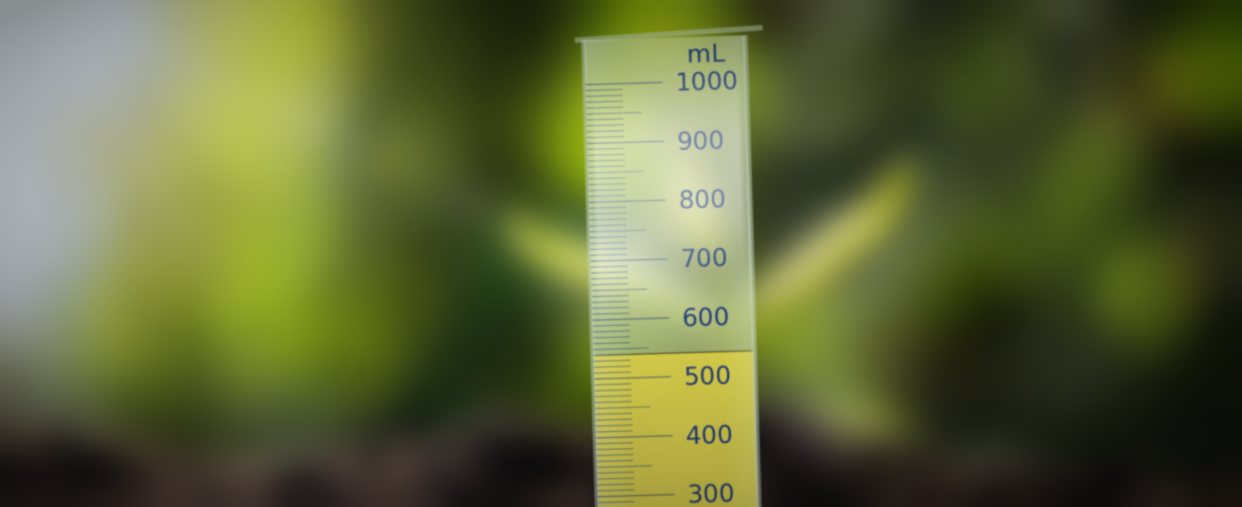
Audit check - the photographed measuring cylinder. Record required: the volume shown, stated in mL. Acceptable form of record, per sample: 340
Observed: 540
